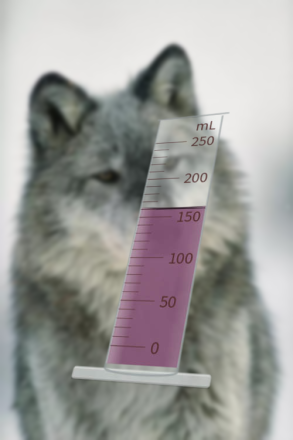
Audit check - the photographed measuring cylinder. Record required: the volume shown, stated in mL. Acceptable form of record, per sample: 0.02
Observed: 160
